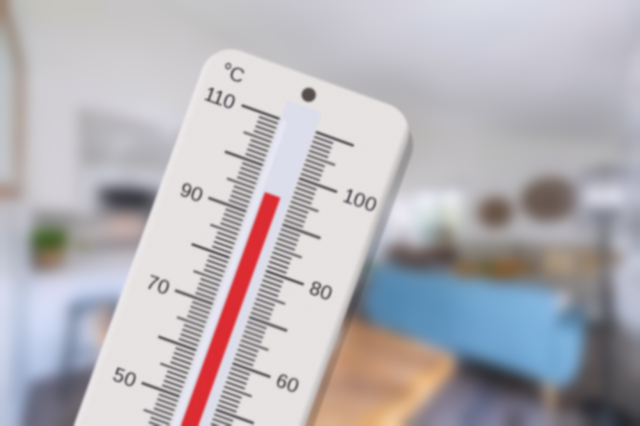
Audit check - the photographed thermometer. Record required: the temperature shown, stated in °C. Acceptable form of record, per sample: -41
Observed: 95
